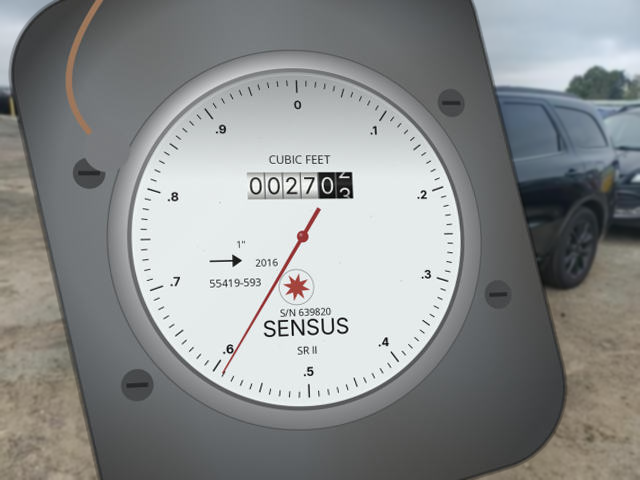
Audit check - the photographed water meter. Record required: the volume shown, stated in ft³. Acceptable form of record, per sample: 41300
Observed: 2702.59
